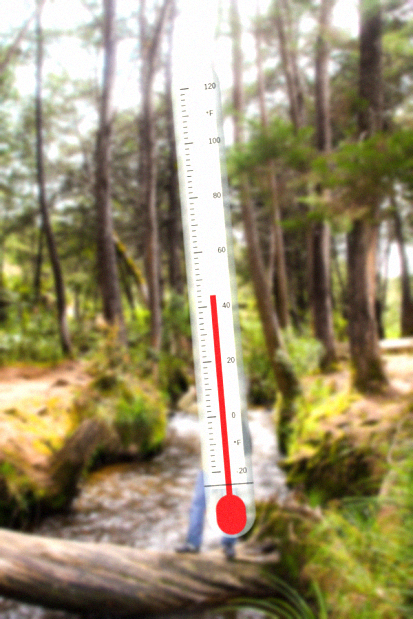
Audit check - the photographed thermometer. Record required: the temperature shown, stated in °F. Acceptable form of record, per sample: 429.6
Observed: 44
